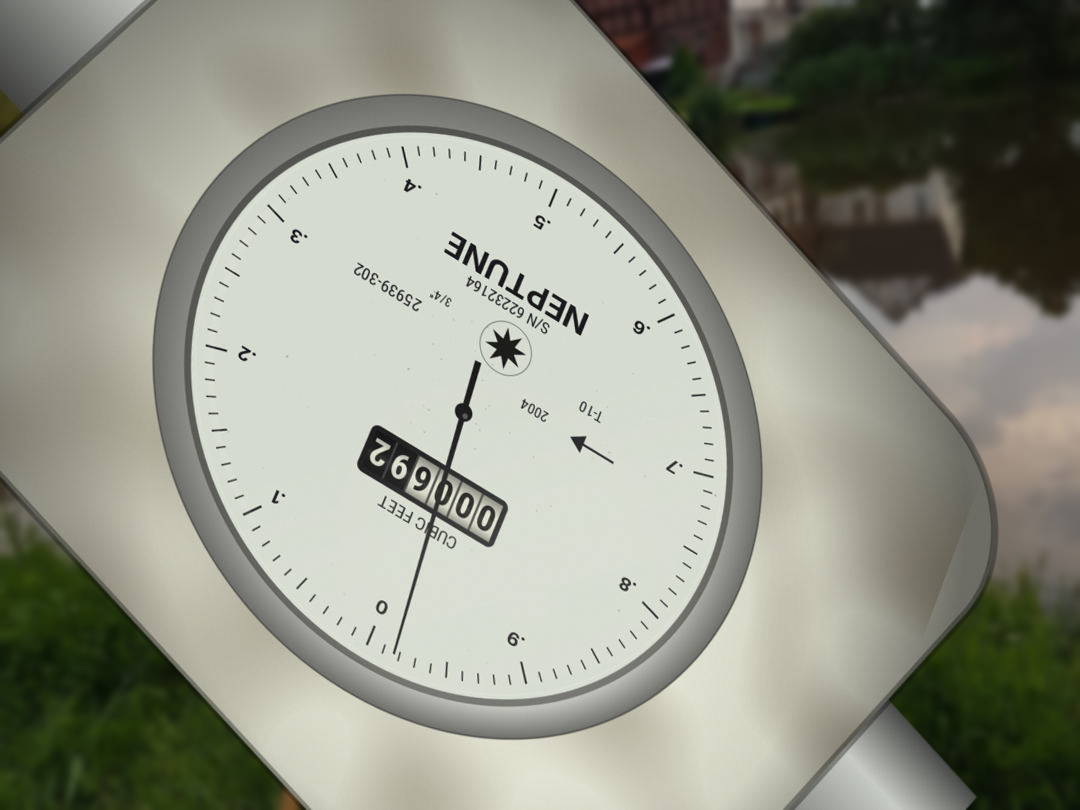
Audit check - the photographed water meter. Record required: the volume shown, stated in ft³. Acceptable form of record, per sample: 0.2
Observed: 691.98
